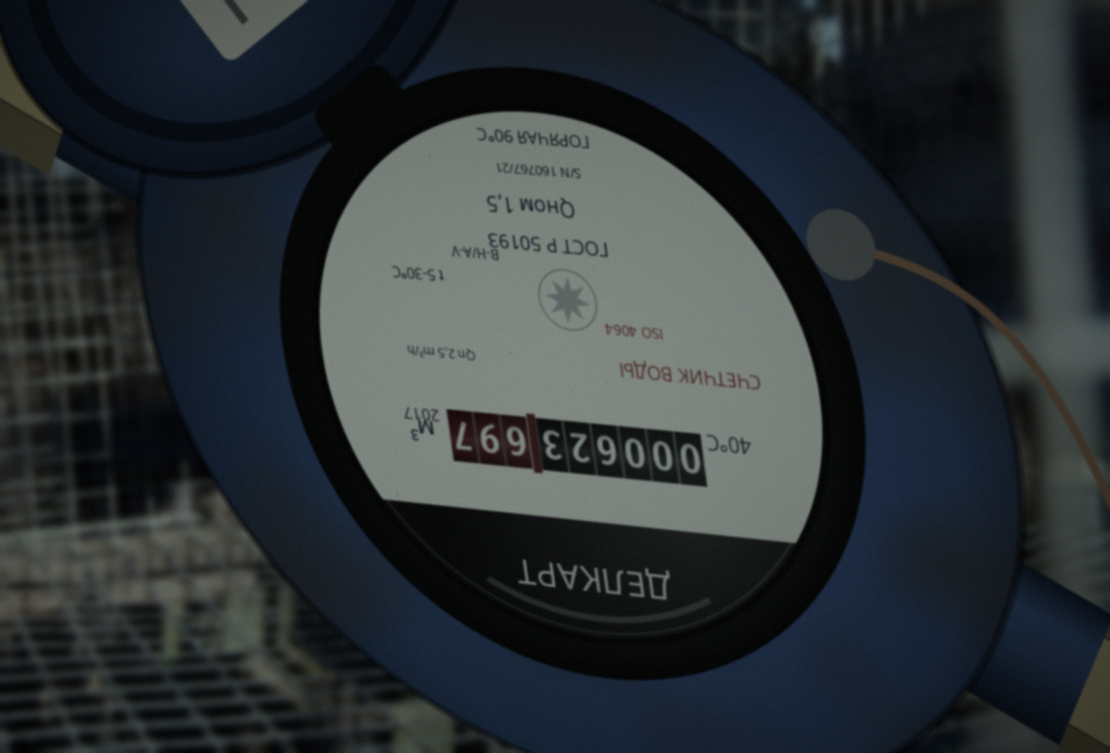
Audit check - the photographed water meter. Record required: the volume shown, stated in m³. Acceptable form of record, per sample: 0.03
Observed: 623.697
